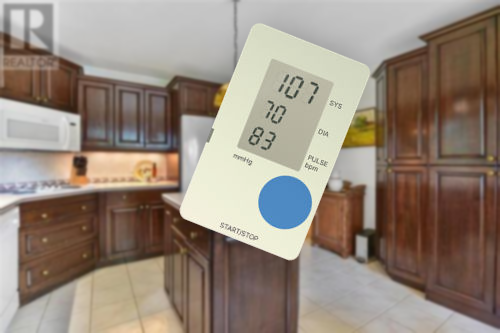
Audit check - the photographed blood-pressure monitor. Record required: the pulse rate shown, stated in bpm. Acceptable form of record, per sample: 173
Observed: 83
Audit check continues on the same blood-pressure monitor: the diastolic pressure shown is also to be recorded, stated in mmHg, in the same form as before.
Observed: 70
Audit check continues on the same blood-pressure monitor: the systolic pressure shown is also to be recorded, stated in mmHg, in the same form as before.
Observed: 107
